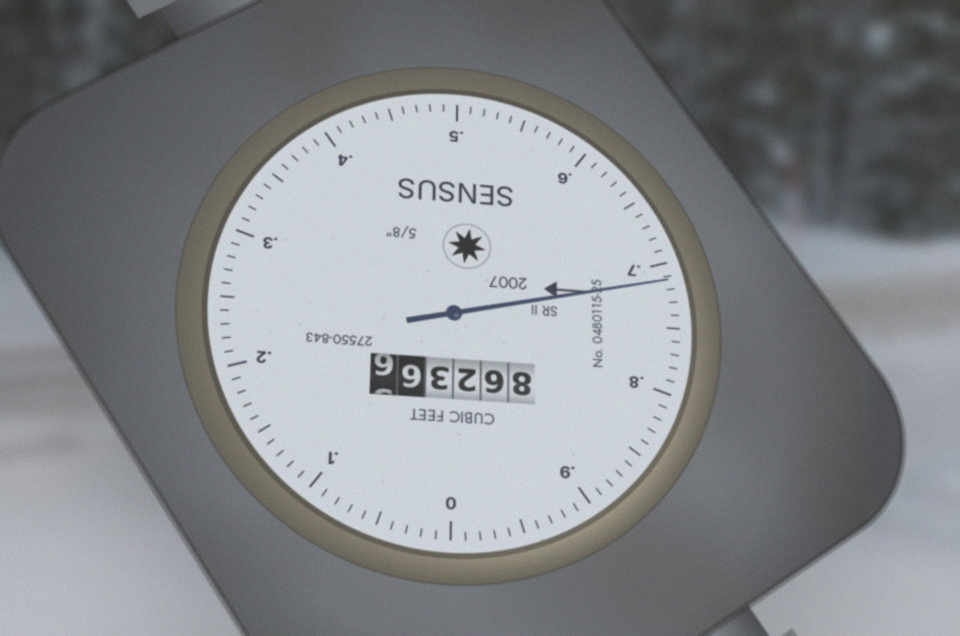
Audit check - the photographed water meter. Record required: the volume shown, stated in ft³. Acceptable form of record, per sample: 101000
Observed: 862365.71
